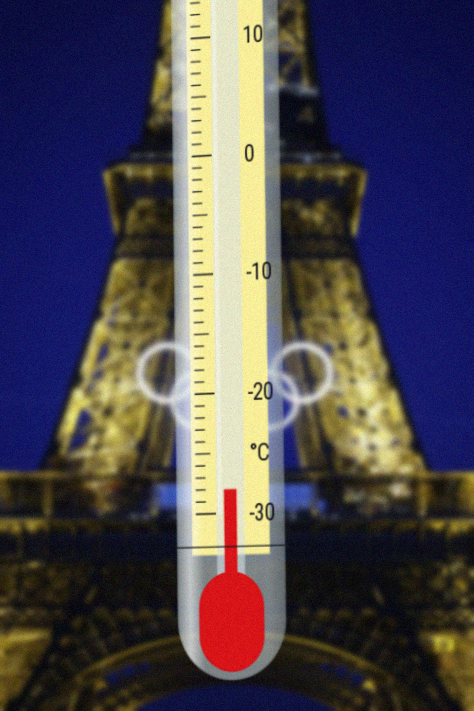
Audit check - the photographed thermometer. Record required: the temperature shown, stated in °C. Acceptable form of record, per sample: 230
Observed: -28
